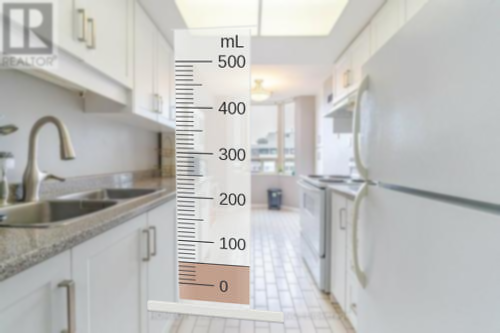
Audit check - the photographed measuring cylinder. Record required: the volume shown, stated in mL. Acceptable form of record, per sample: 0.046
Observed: 50
